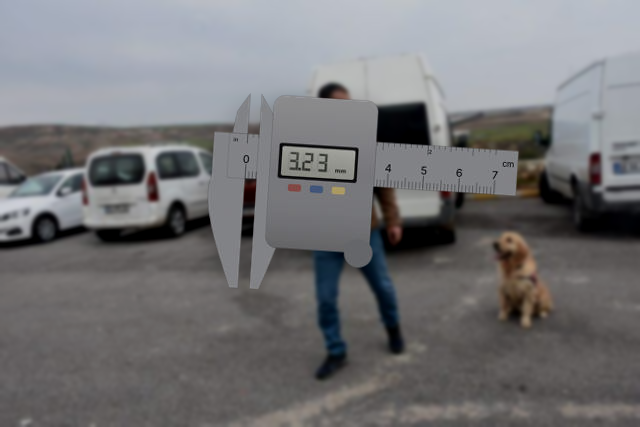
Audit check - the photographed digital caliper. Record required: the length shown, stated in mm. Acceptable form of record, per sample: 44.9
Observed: 3.23
